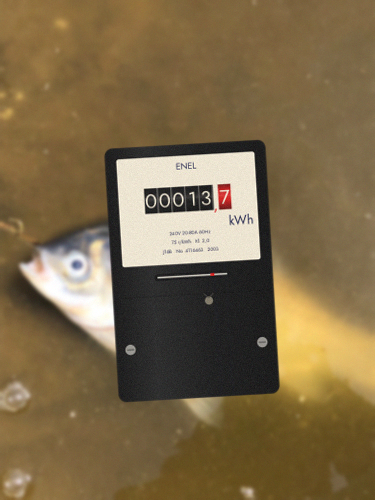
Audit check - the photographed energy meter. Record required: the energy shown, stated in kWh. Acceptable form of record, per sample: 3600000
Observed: 13.7
